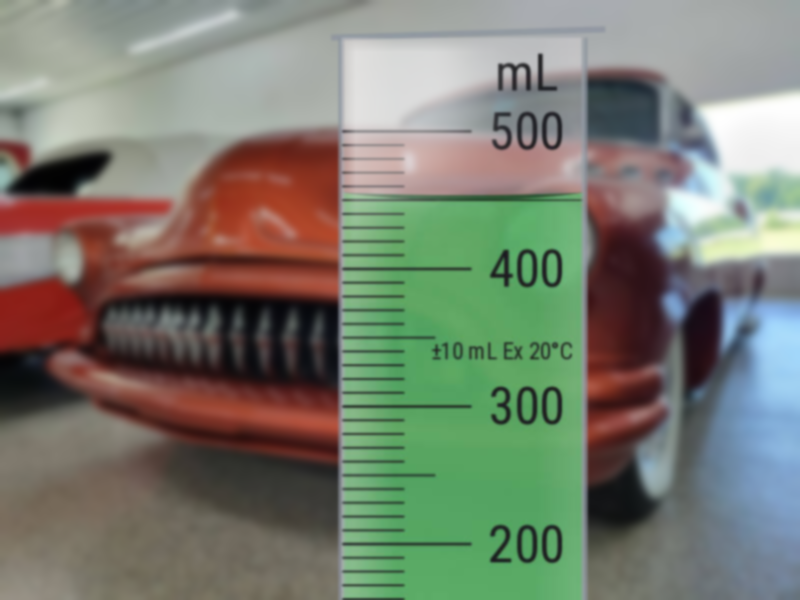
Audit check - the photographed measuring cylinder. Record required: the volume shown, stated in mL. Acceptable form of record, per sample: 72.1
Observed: 450
